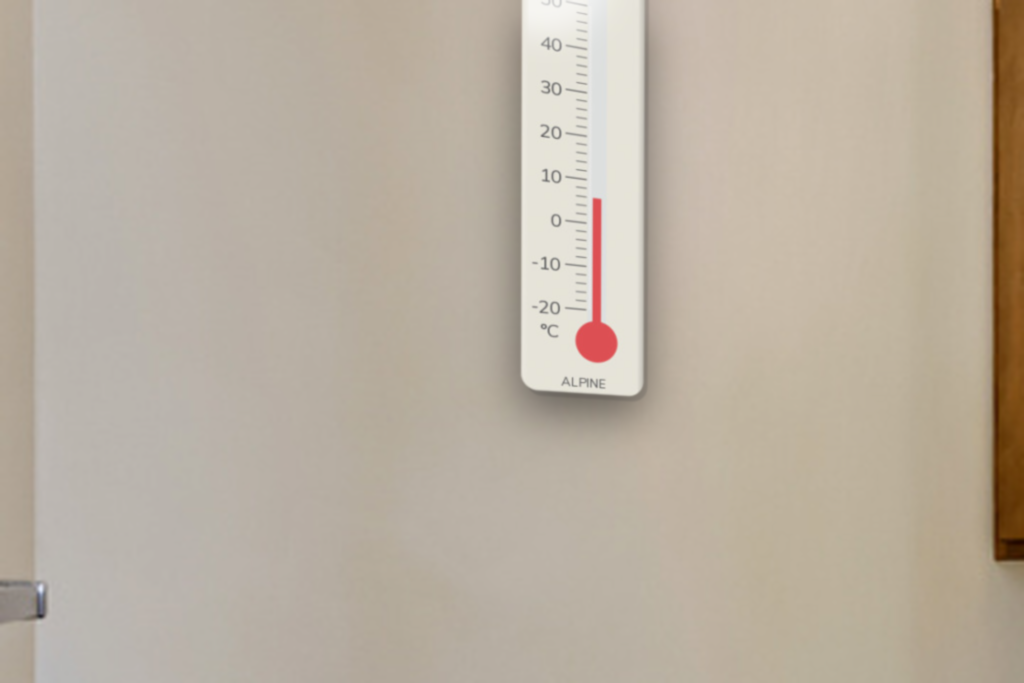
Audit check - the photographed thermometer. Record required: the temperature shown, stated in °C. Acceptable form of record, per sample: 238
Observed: 6
